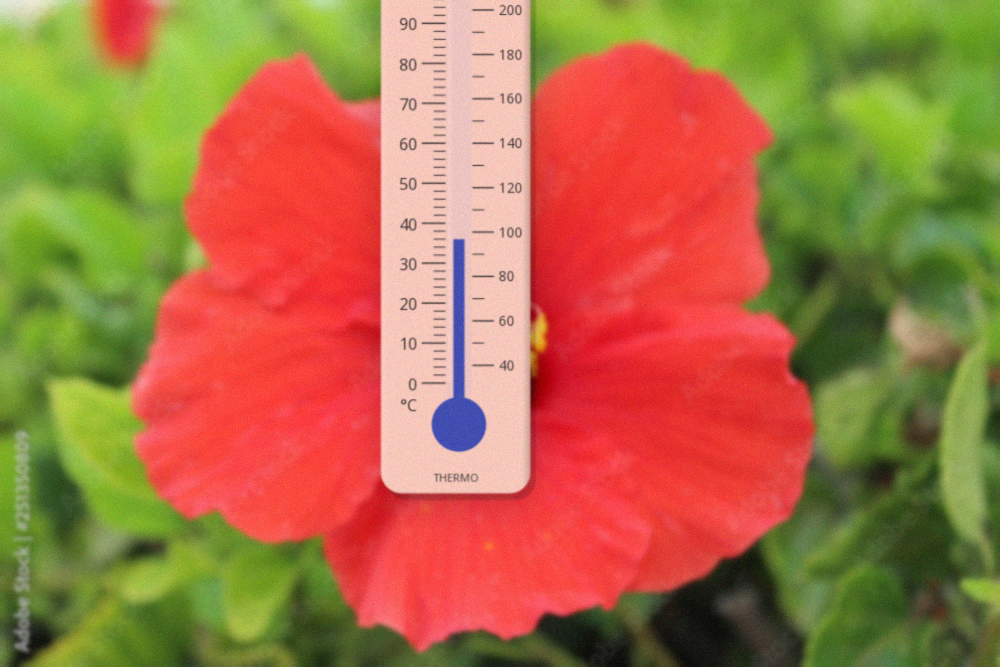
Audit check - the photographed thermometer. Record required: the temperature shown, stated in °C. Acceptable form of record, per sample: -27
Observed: 36
